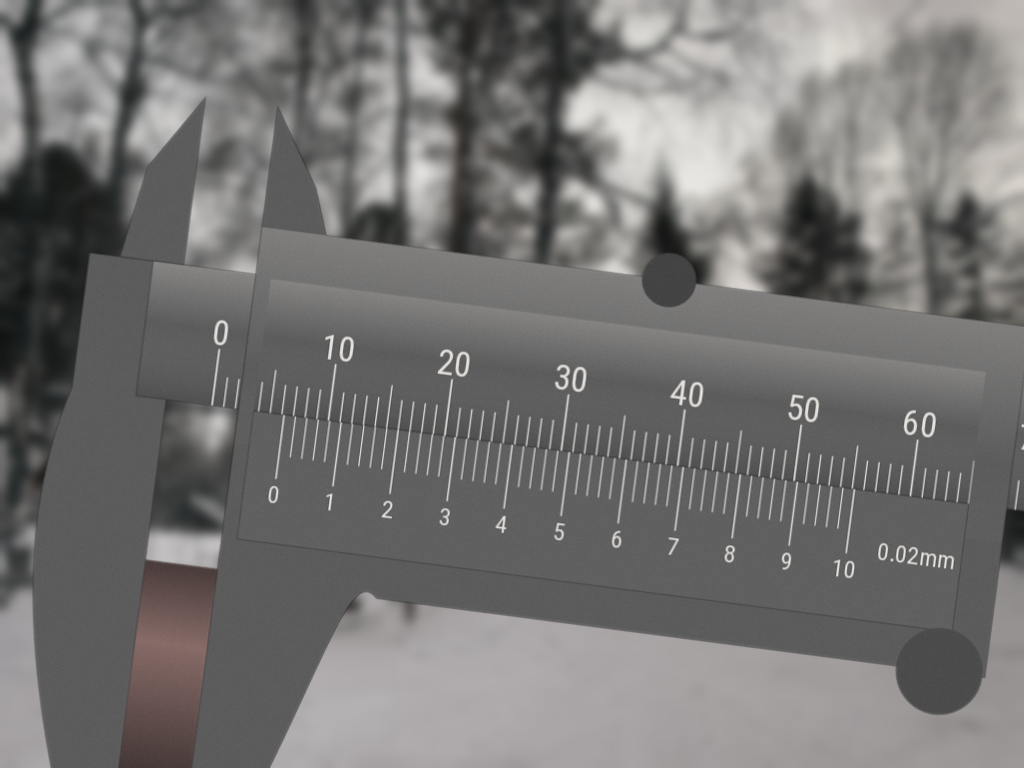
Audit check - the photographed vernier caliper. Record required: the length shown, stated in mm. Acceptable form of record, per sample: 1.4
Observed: 6.2
